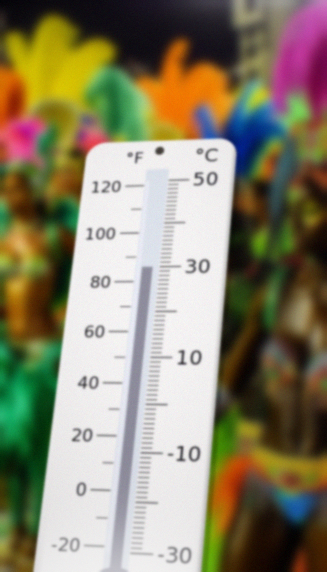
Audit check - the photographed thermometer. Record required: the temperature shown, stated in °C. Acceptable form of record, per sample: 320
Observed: 30
